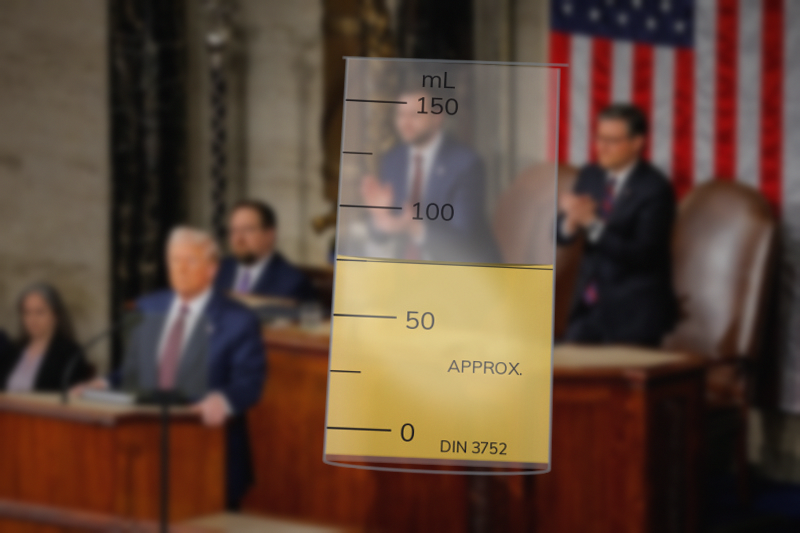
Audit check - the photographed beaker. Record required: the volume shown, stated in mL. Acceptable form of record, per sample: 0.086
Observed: 75
